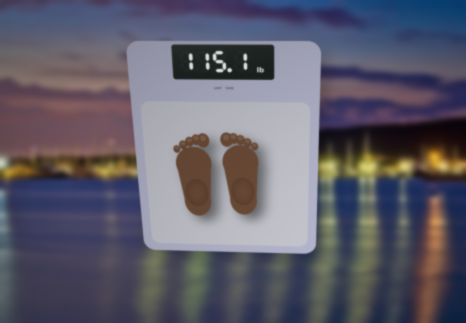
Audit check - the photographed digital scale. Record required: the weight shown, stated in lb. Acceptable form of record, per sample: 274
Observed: 115.1
